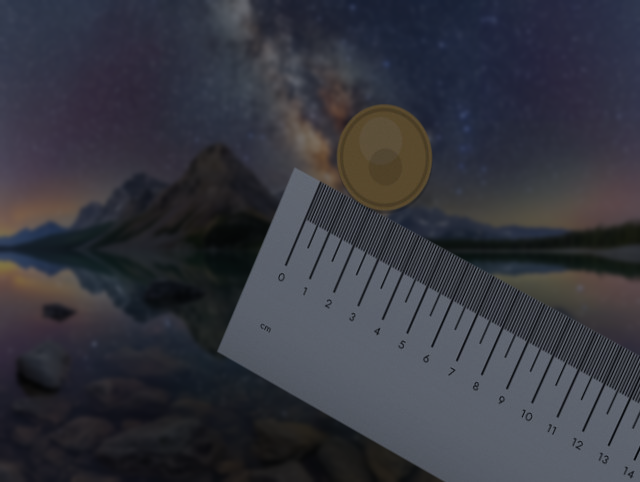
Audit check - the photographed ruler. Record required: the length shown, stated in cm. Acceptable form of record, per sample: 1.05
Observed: 3.5
